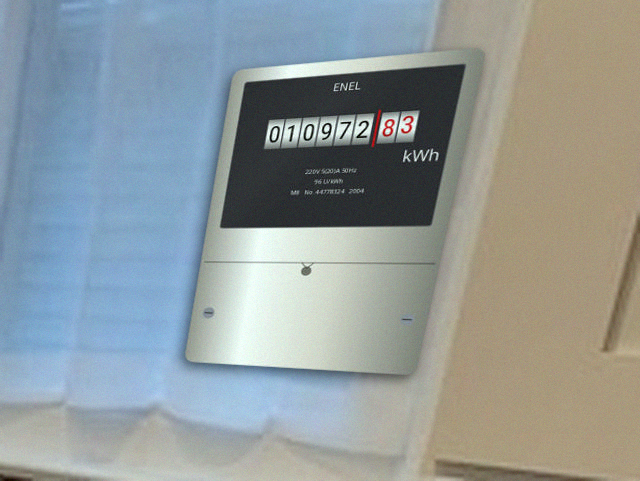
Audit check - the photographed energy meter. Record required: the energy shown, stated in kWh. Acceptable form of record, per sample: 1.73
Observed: 10972.83
